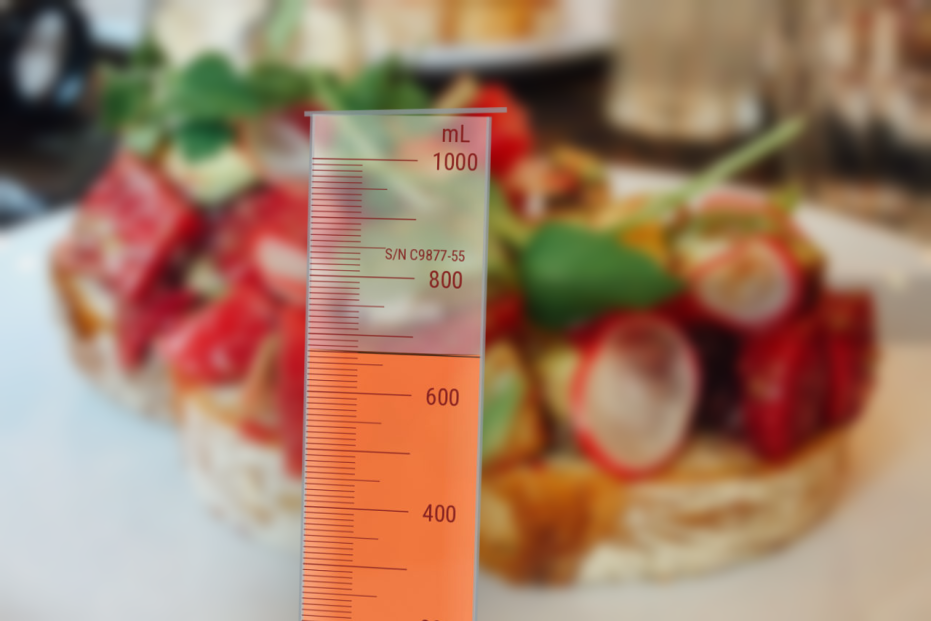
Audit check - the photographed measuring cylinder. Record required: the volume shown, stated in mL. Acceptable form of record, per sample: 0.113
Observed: 670
